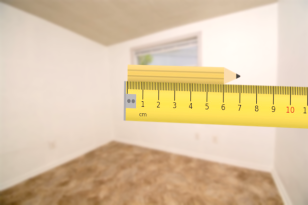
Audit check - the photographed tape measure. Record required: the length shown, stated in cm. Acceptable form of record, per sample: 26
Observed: 7
